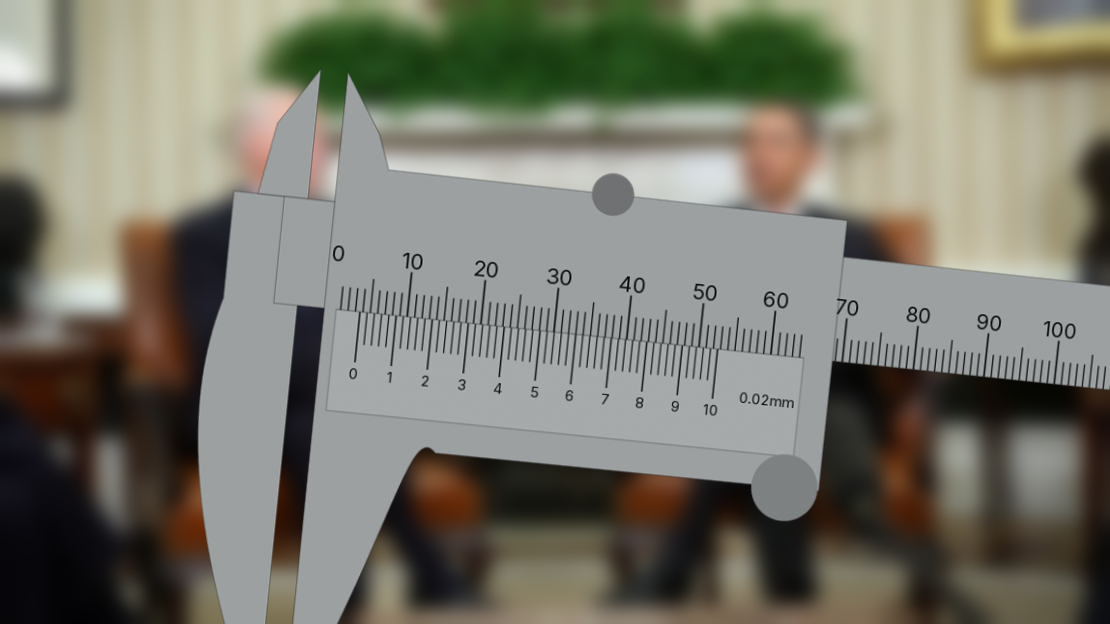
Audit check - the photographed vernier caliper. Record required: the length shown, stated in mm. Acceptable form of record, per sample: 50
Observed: 3.6
